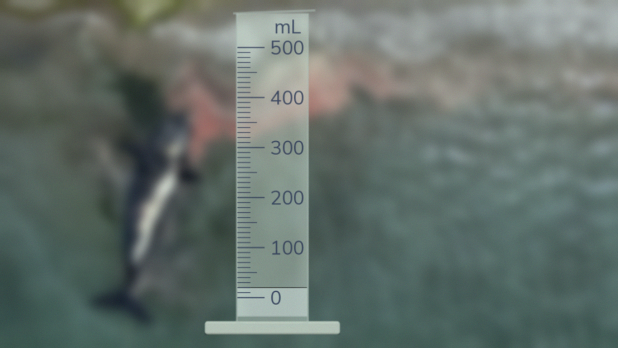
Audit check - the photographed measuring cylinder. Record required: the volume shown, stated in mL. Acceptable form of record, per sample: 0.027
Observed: 20
